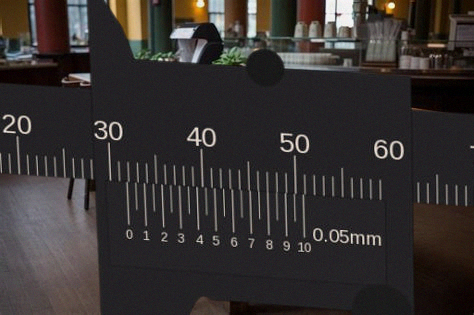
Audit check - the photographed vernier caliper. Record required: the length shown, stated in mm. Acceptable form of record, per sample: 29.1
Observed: 31.8
